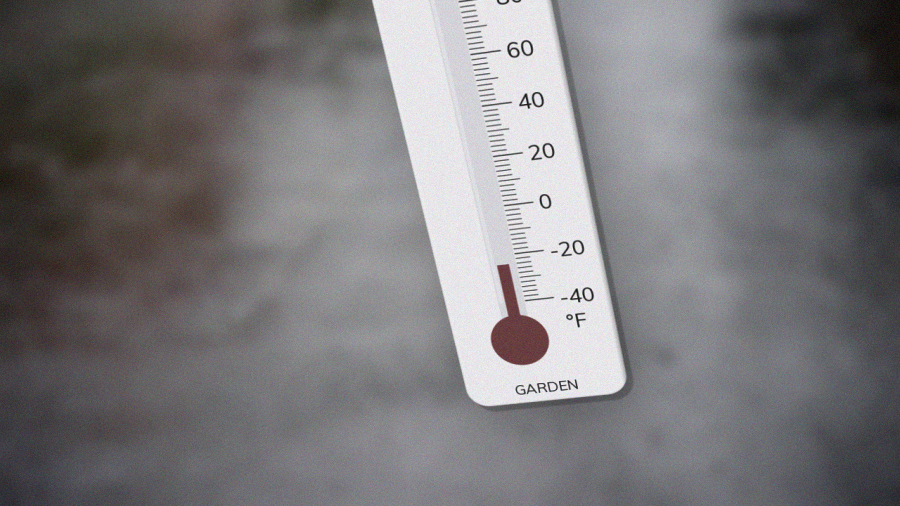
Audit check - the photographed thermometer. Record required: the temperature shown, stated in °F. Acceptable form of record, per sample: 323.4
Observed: -24
